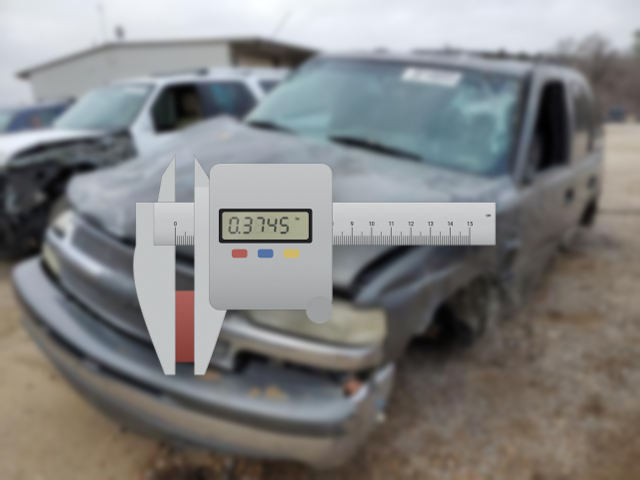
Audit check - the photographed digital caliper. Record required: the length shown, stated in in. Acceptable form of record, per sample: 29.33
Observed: 0.3745
